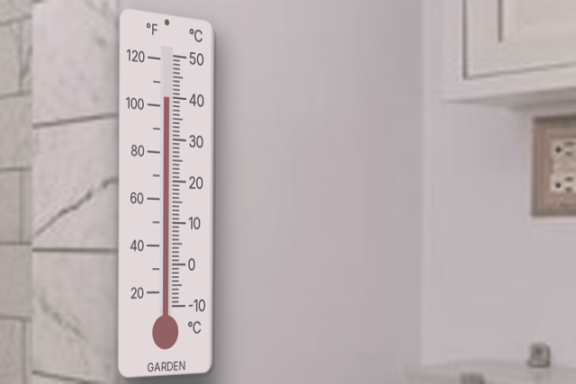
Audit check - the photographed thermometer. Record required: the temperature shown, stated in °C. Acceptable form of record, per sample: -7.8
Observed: 40
